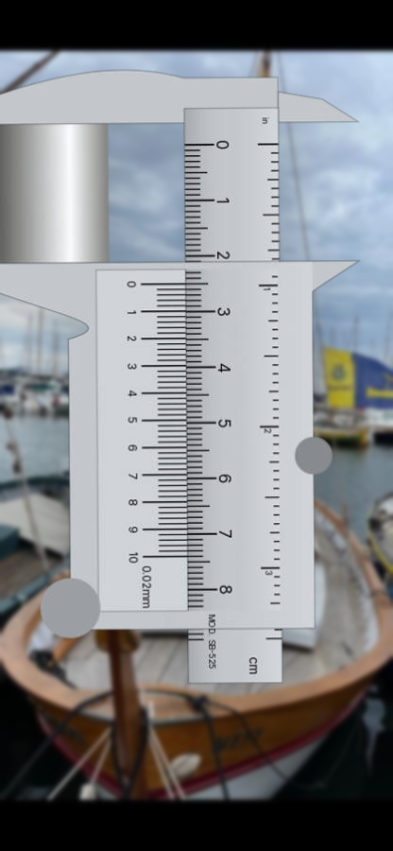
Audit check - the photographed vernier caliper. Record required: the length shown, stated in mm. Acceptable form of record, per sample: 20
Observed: 25.0
